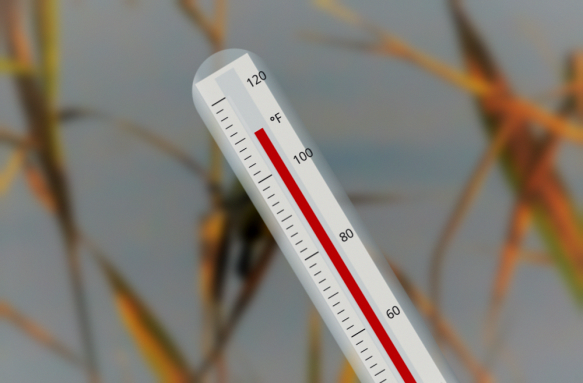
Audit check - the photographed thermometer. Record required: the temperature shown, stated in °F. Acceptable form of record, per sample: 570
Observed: 110
